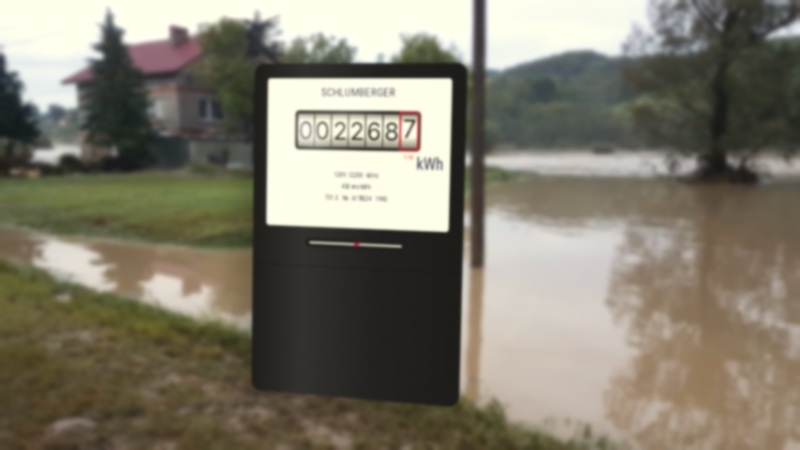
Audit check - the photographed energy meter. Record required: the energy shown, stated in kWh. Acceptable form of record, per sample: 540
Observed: 2268.7
